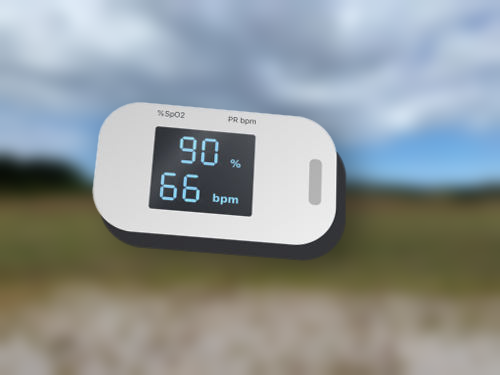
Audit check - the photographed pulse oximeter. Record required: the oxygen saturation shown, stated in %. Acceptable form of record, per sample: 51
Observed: 90
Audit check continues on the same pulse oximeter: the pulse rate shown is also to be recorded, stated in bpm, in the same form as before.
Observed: 66
